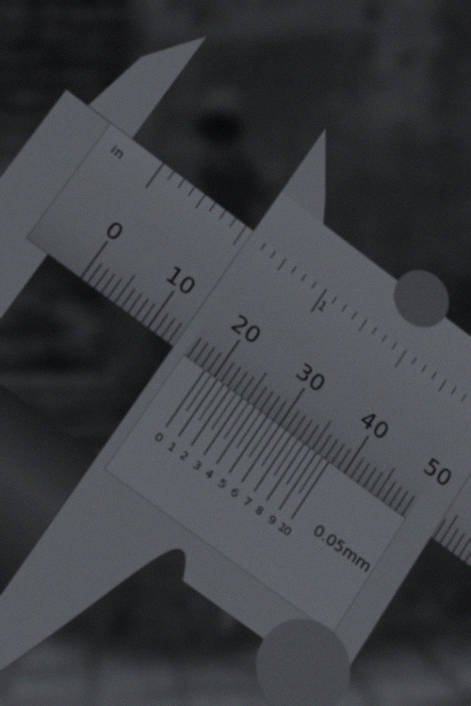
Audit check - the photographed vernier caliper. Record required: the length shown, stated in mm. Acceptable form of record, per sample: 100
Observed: 18.6
